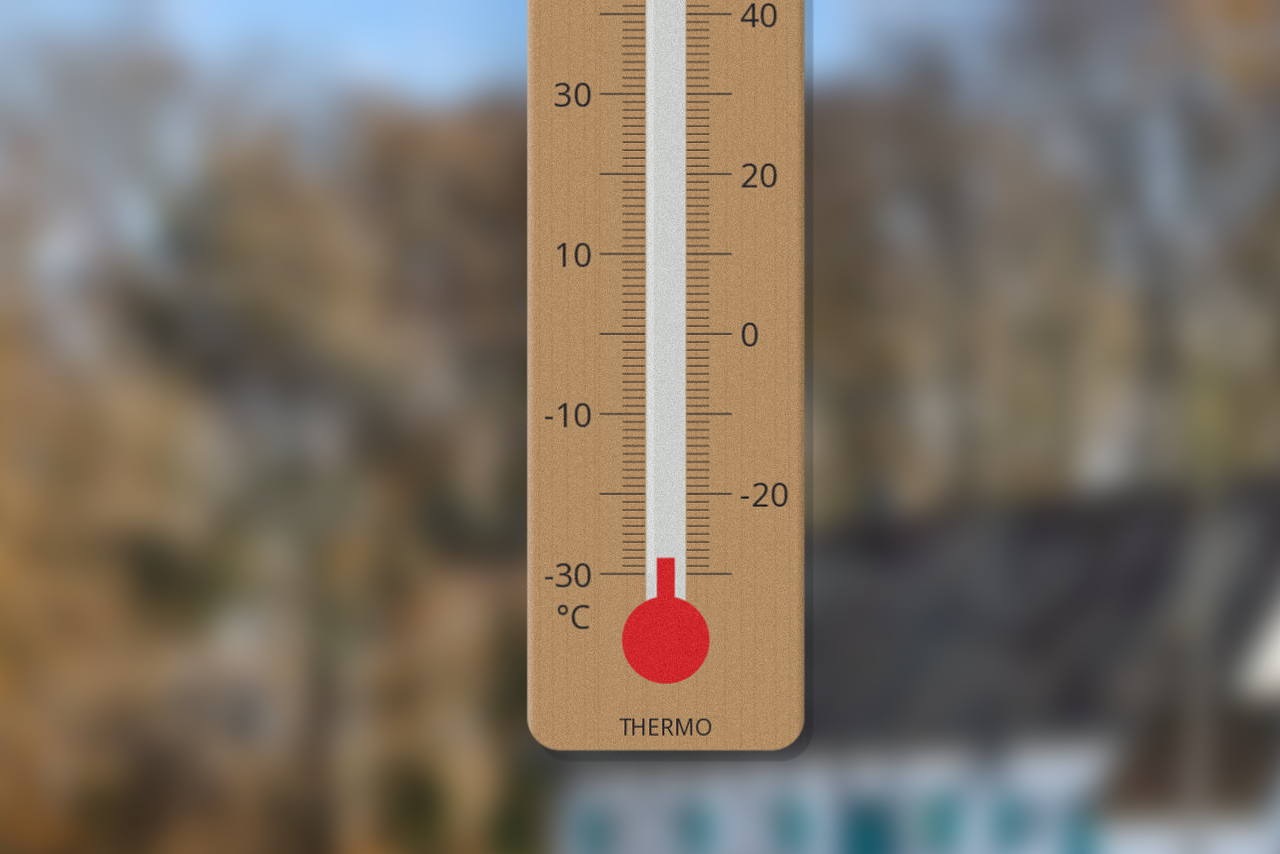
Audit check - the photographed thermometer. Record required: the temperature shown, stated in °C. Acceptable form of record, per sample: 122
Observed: -28
